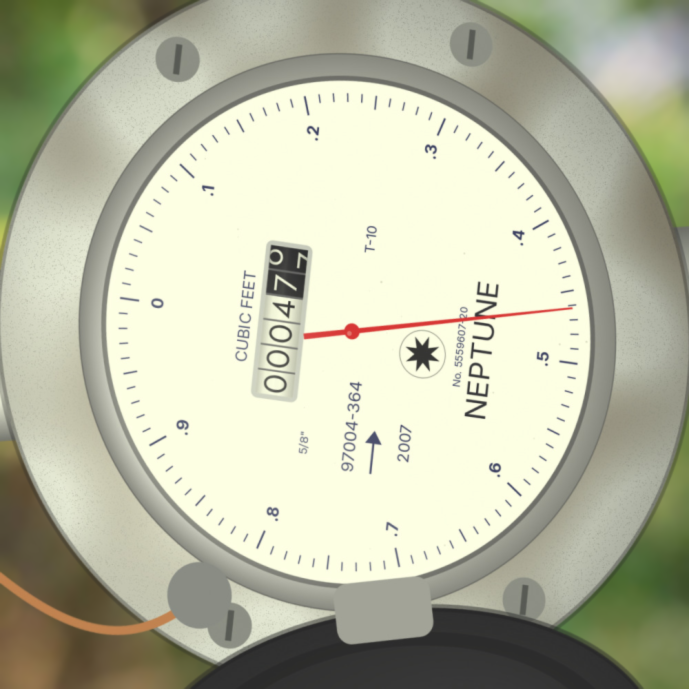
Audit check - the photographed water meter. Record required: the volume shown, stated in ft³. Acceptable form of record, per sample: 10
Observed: 476.46
